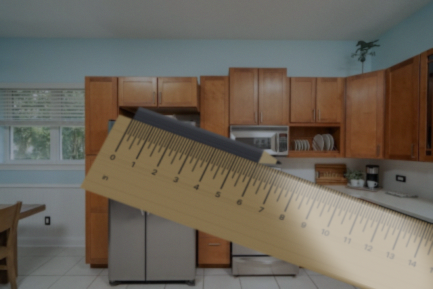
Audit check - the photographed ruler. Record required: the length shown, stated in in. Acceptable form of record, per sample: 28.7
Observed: 7
